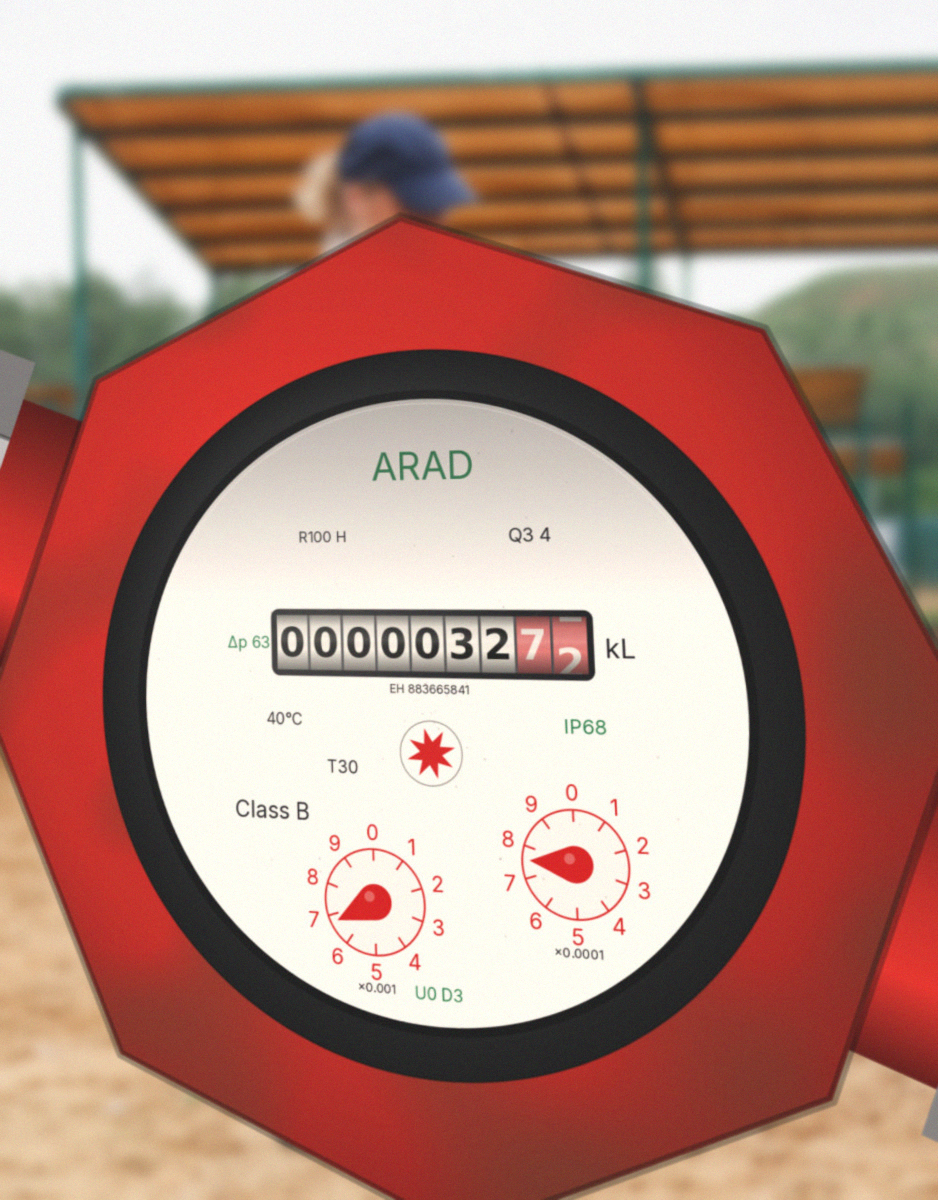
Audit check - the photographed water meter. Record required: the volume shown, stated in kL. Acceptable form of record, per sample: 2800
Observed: 32.7167
